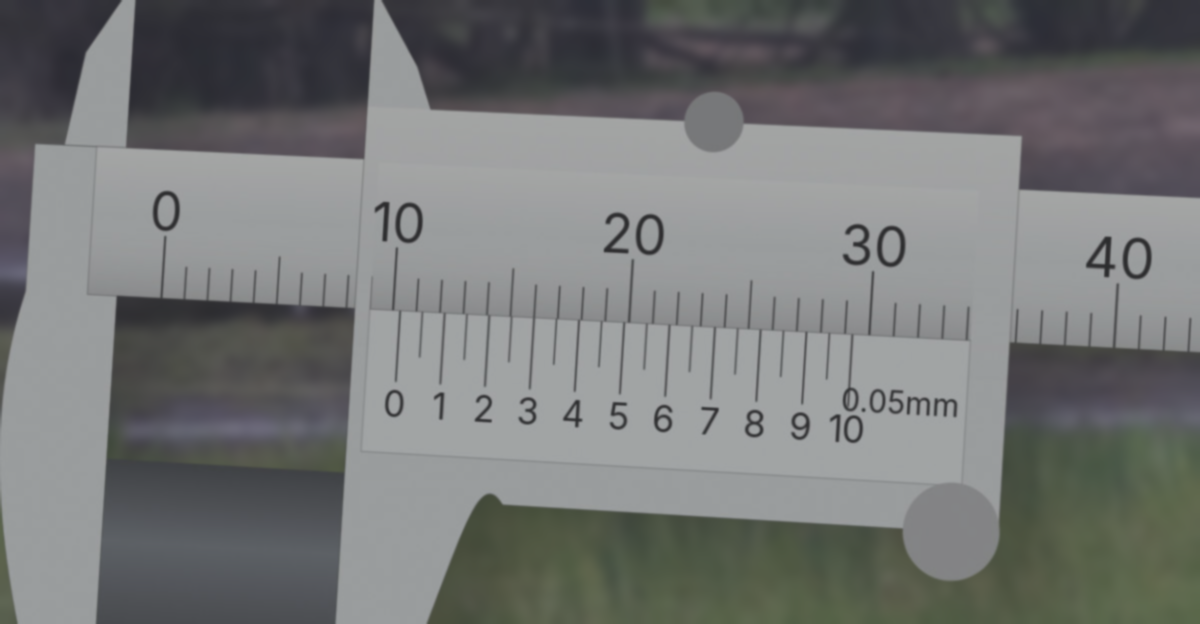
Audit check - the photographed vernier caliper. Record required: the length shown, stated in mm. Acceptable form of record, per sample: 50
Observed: 10.3
